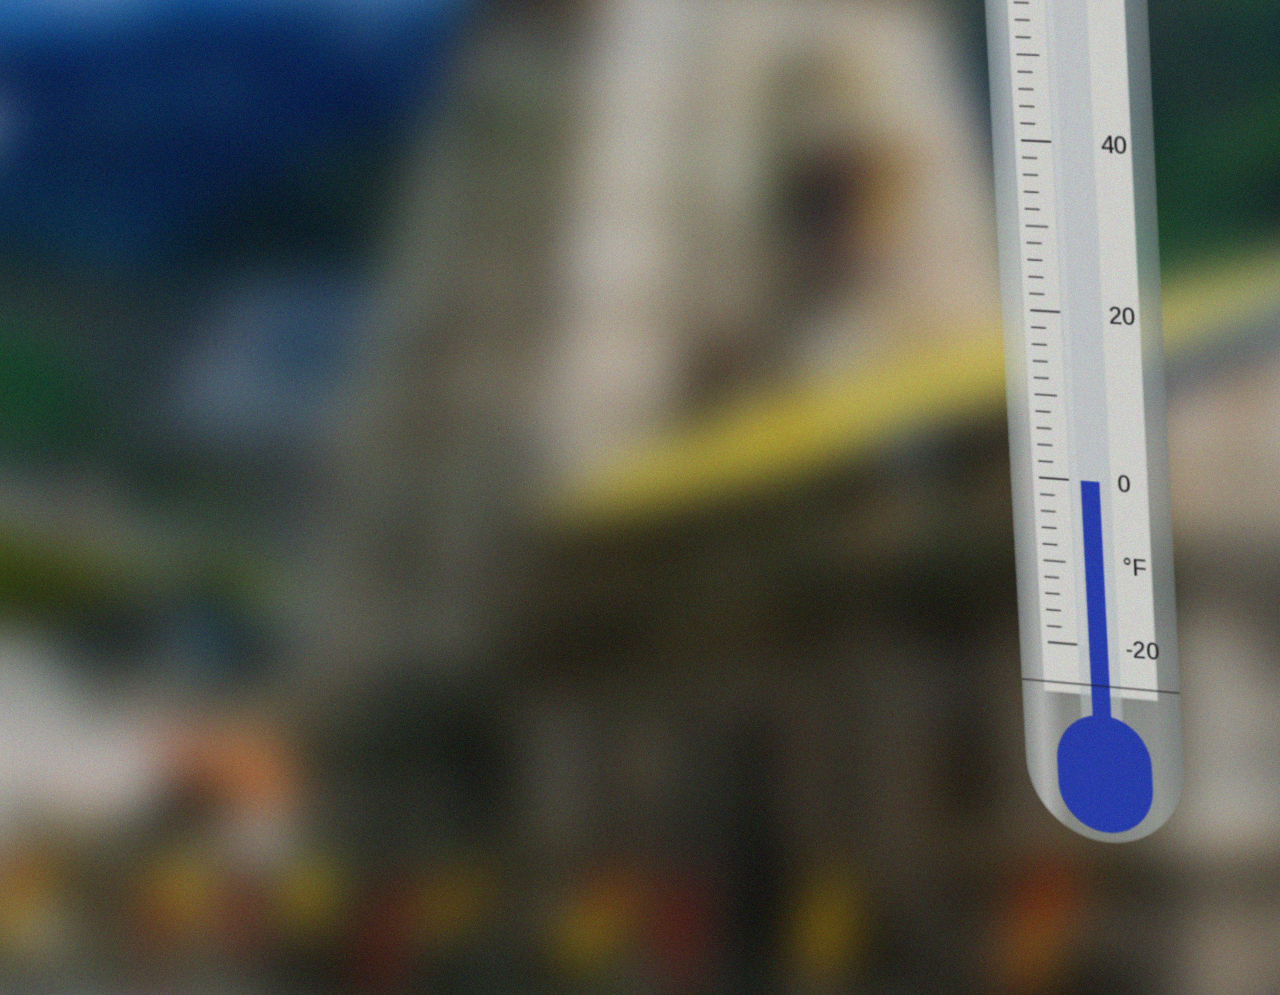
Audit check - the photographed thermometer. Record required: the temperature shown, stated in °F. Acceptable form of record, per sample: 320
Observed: 0
